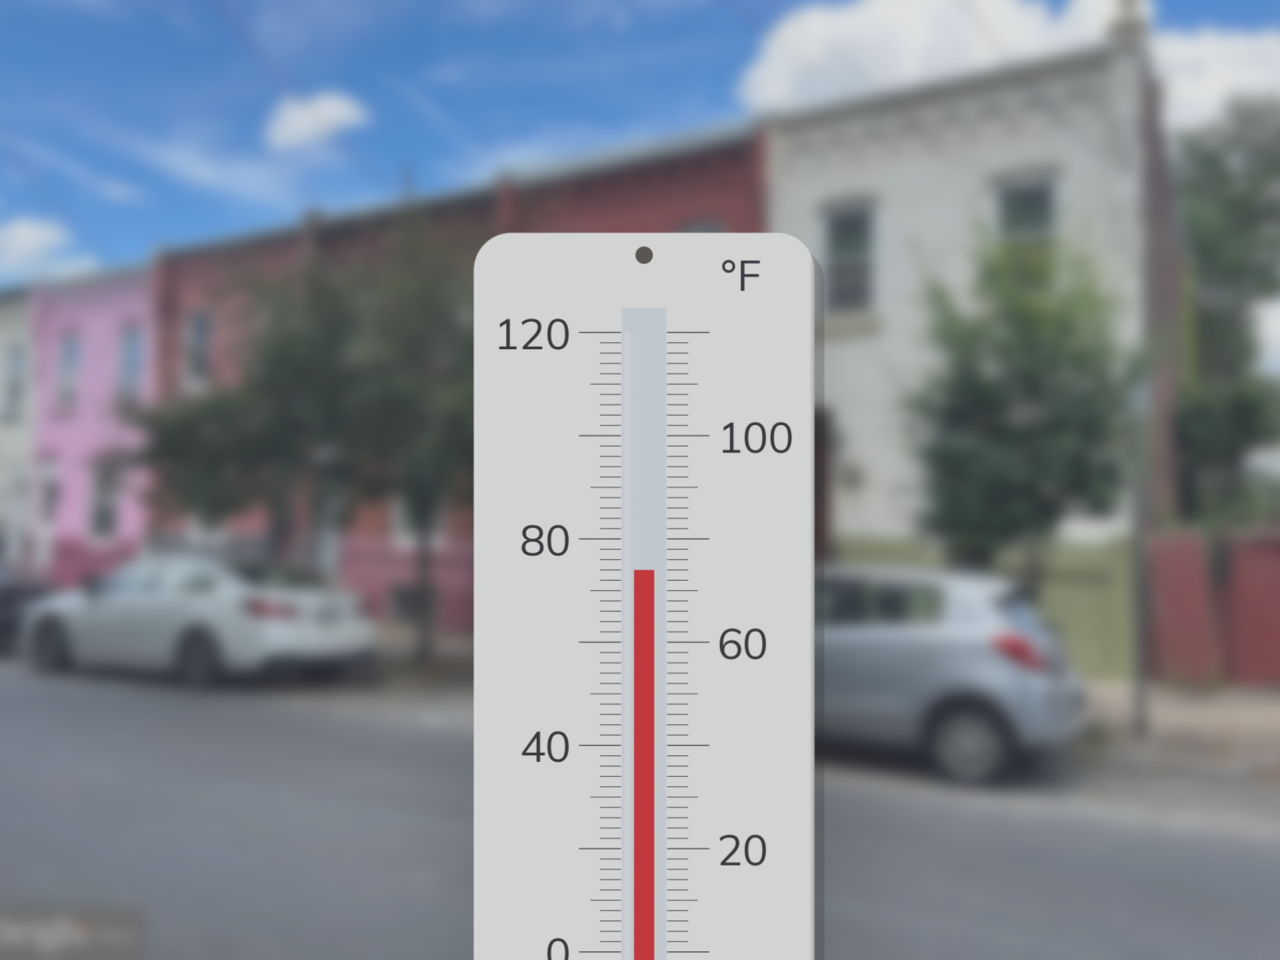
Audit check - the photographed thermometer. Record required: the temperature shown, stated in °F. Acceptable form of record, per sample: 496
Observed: 74
